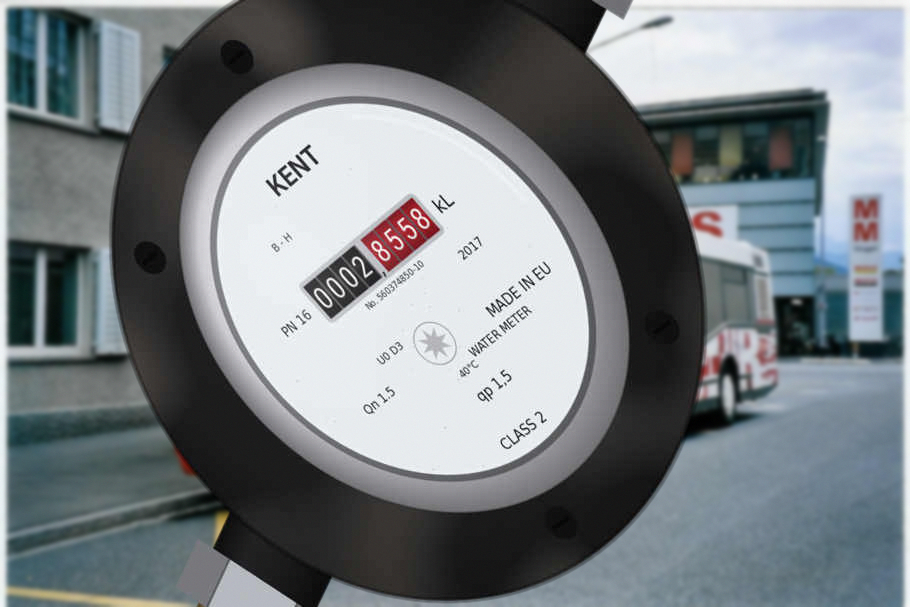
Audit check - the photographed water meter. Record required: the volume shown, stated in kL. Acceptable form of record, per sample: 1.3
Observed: 2.8558
